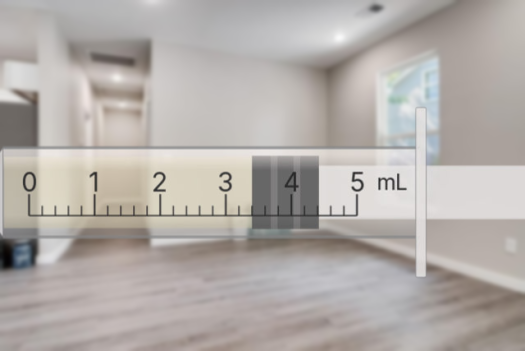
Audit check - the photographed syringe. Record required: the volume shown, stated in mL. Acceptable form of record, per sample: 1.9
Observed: 3.4
